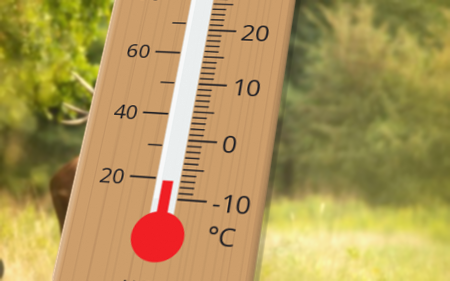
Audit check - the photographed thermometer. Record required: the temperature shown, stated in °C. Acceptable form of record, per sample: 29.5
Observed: -7
